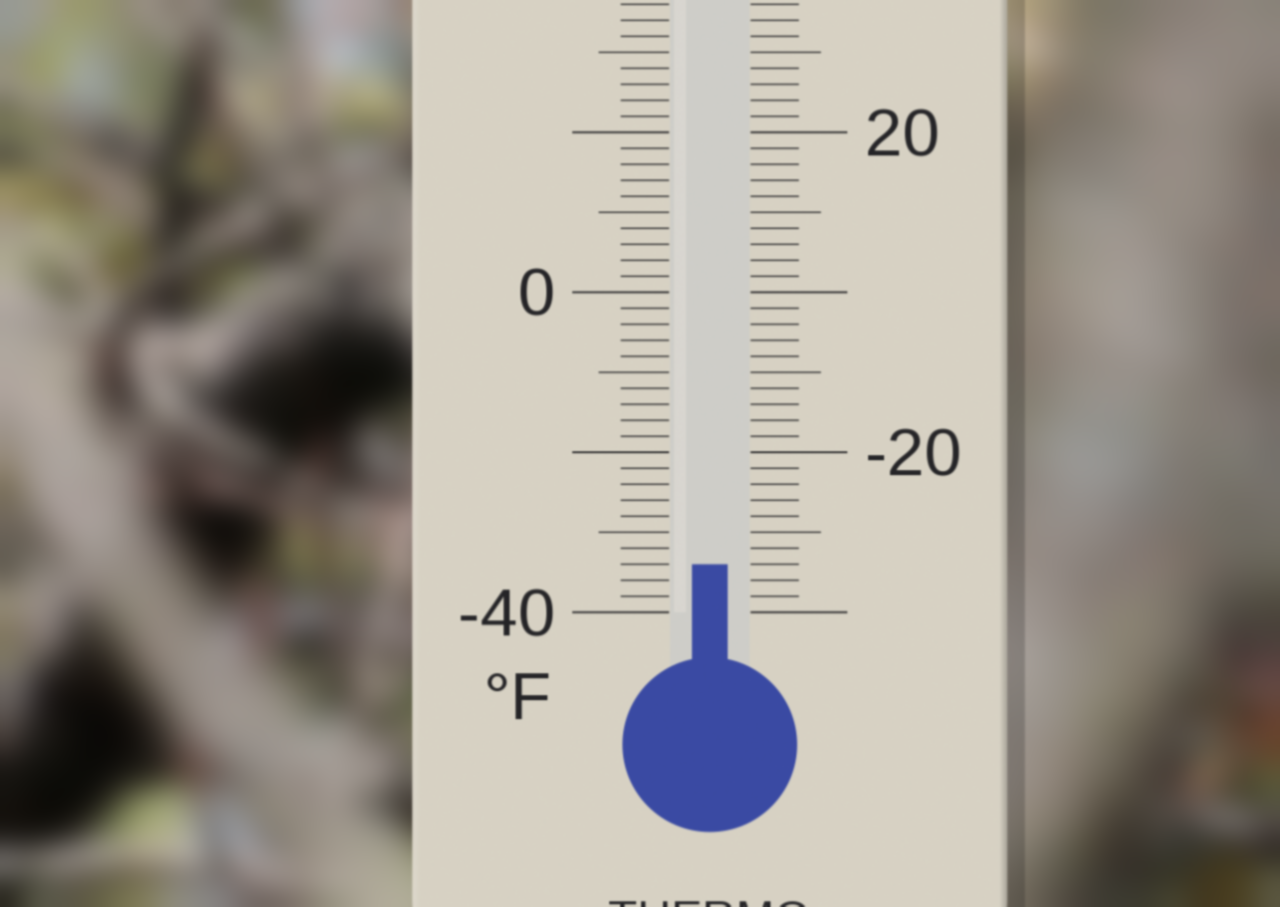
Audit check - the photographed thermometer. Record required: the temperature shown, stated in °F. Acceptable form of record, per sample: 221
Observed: -34
